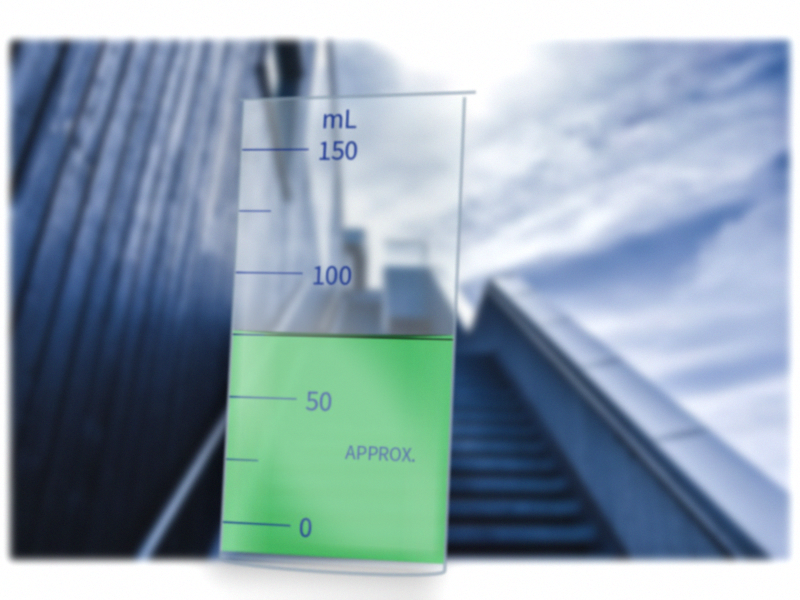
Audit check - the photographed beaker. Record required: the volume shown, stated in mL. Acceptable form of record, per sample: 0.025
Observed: 75
